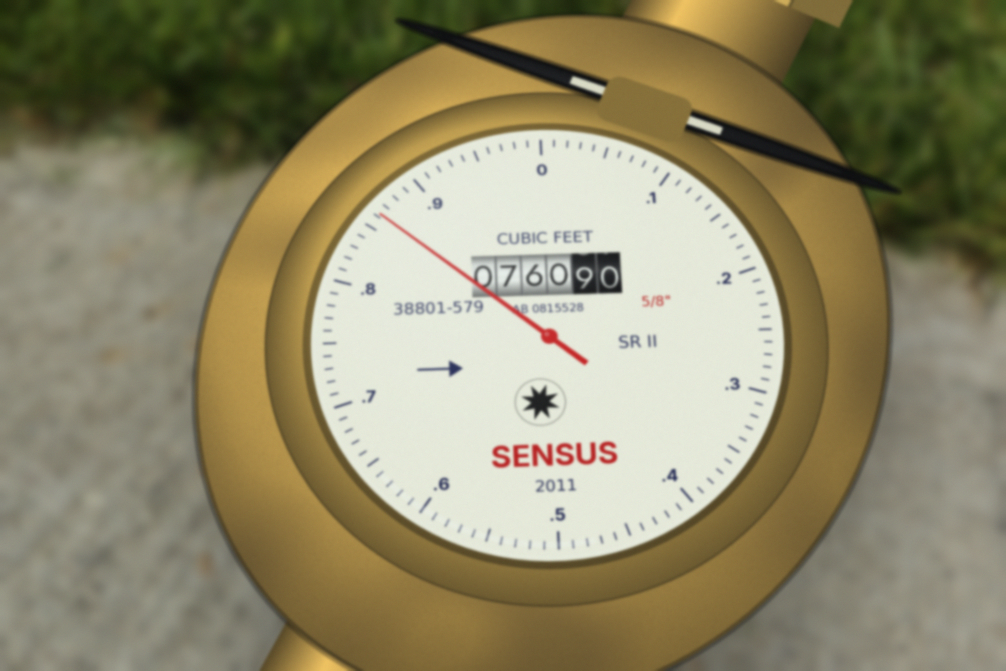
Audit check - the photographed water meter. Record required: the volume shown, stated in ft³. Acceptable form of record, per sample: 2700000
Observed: 76089.86
